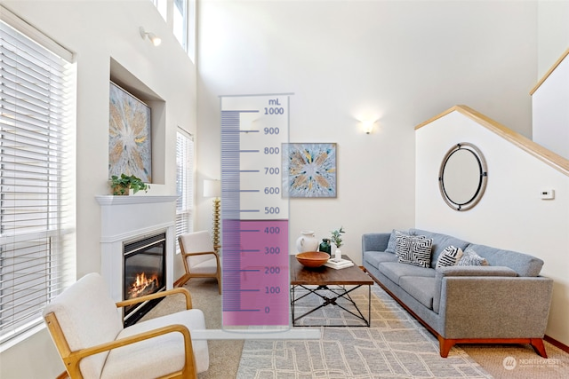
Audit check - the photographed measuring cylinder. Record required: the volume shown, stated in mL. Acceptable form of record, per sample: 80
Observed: 450
